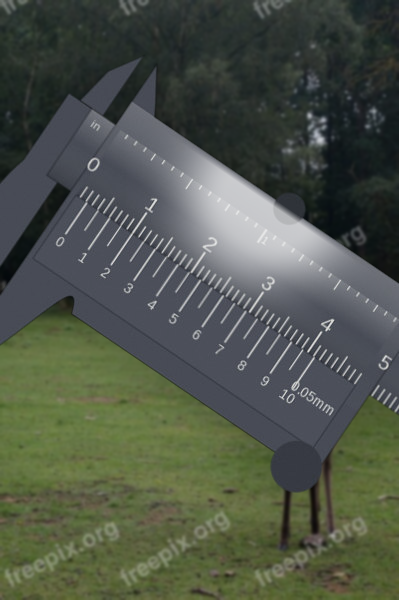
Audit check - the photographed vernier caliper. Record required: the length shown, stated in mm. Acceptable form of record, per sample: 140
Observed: 2.2
